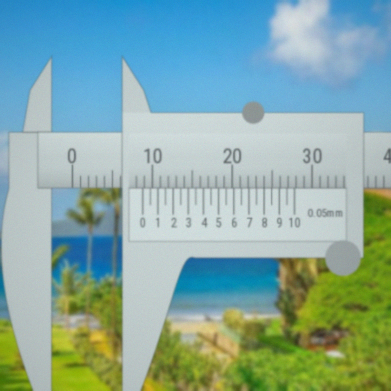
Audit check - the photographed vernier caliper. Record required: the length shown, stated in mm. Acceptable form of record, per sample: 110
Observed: 8.8
